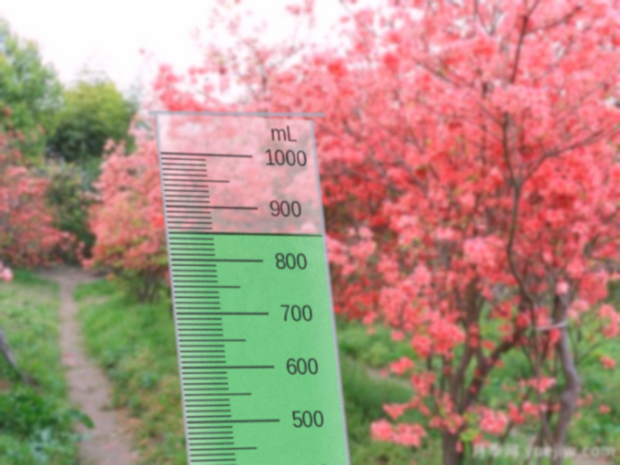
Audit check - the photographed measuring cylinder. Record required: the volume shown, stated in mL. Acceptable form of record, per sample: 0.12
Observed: 850
